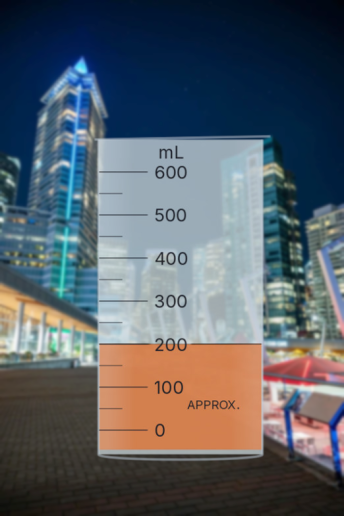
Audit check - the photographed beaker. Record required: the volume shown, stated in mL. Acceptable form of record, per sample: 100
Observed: 200
